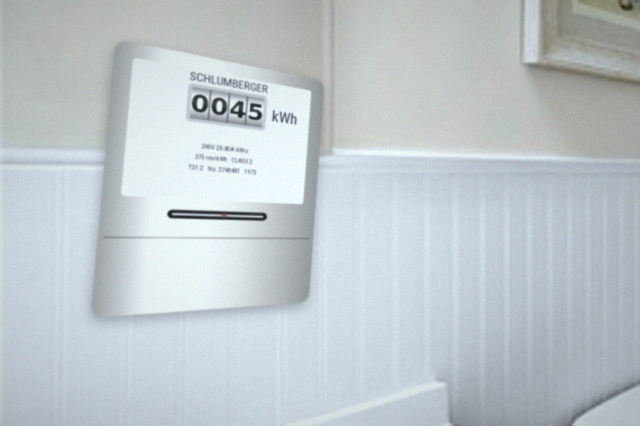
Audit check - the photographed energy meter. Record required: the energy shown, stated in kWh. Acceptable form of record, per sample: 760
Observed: 45
